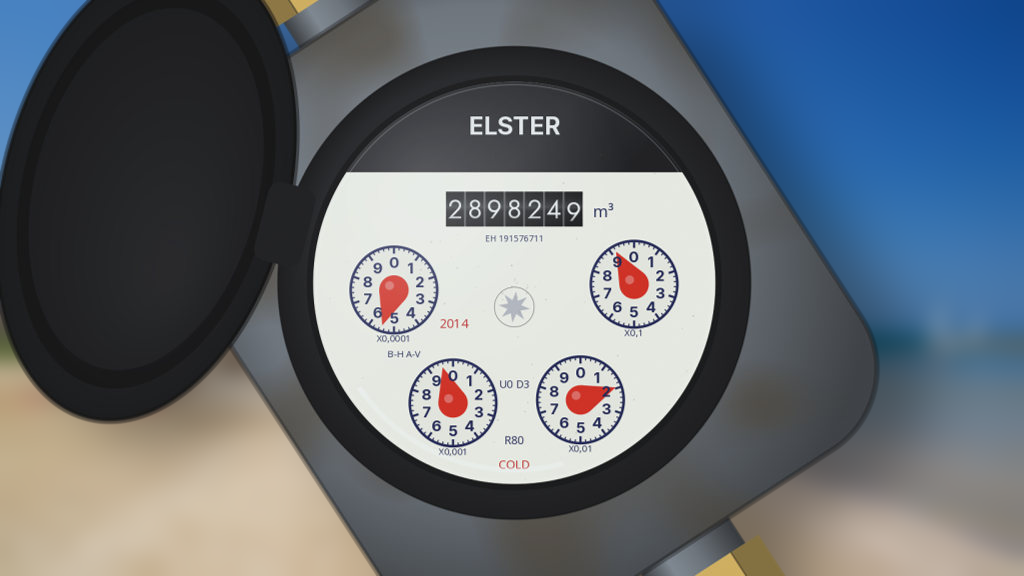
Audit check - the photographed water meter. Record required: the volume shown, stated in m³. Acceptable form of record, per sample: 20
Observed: 2898248.9195
